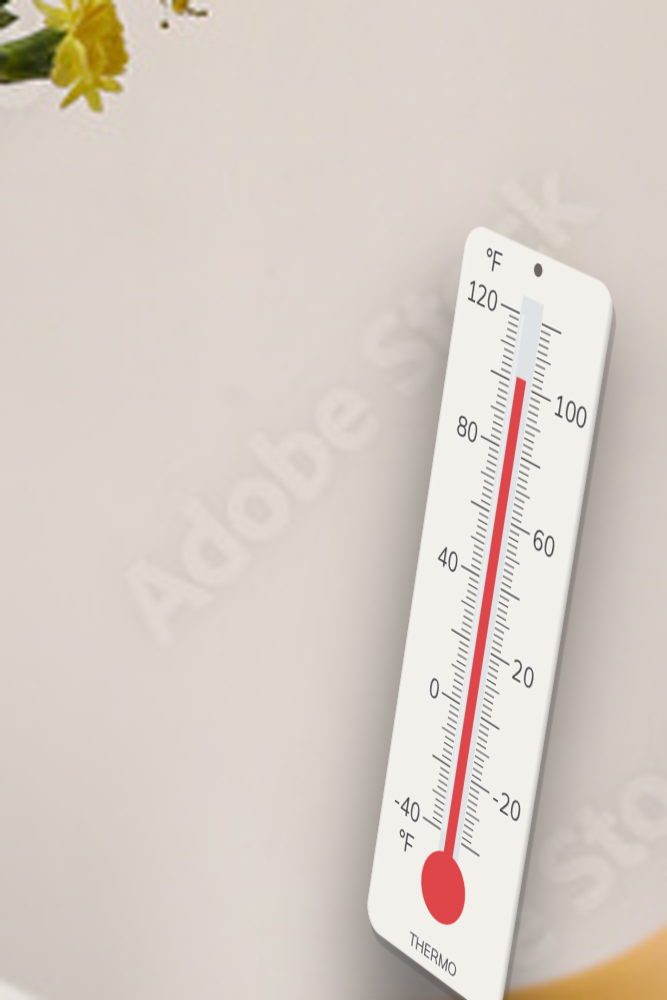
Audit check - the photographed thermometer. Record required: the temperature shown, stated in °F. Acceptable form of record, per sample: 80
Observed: 102
